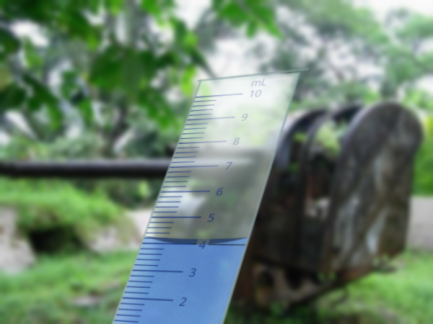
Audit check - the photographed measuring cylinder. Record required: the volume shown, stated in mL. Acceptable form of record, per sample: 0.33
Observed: 4
